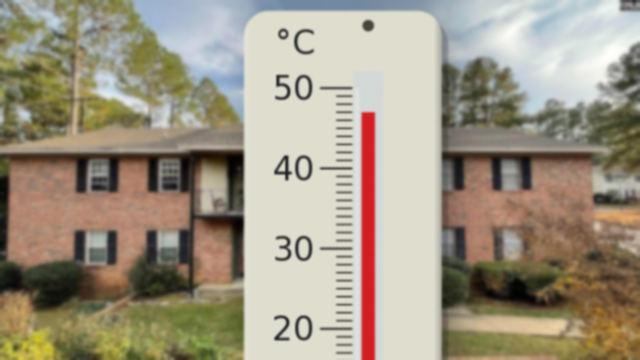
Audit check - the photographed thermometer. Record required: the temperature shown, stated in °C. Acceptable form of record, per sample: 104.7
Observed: 47
